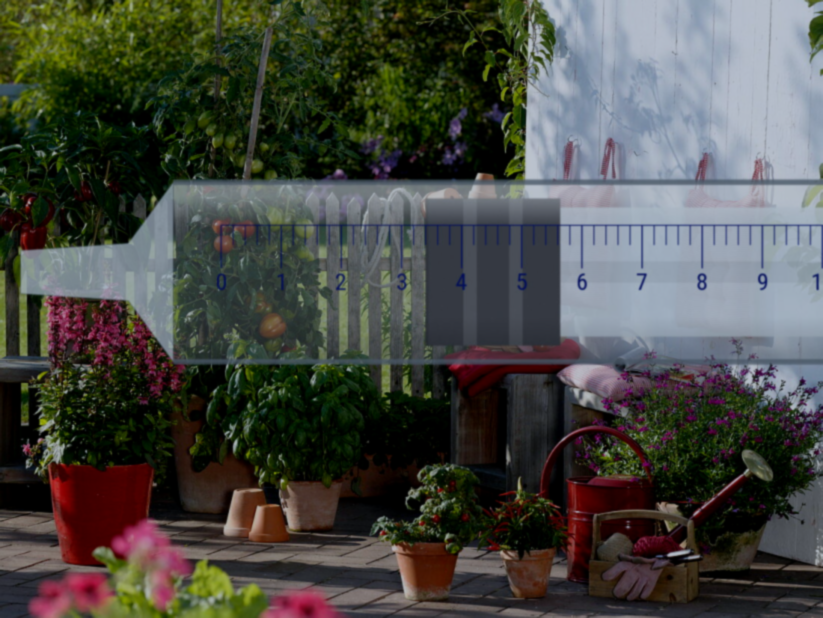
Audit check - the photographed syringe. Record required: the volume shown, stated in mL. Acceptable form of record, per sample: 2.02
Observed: 3.4
